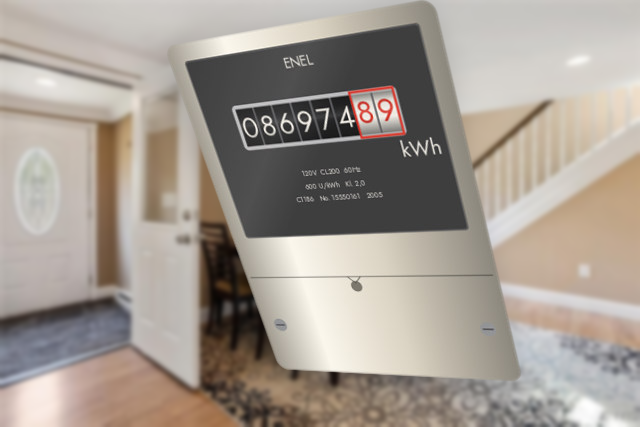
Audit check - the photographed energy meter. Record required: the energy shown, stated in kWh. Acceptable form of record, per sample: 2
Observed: 86974.89
